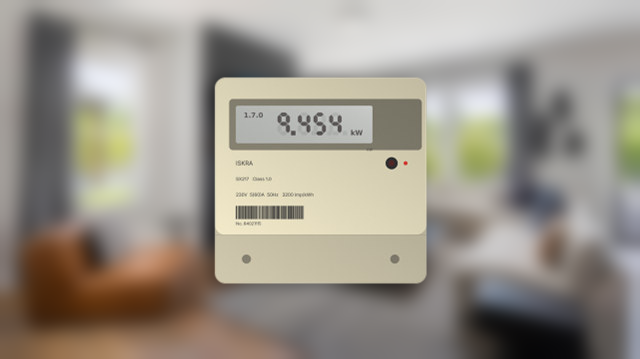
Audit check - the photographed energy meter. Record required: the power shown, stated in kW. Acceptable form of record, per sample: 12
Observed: 9.454
